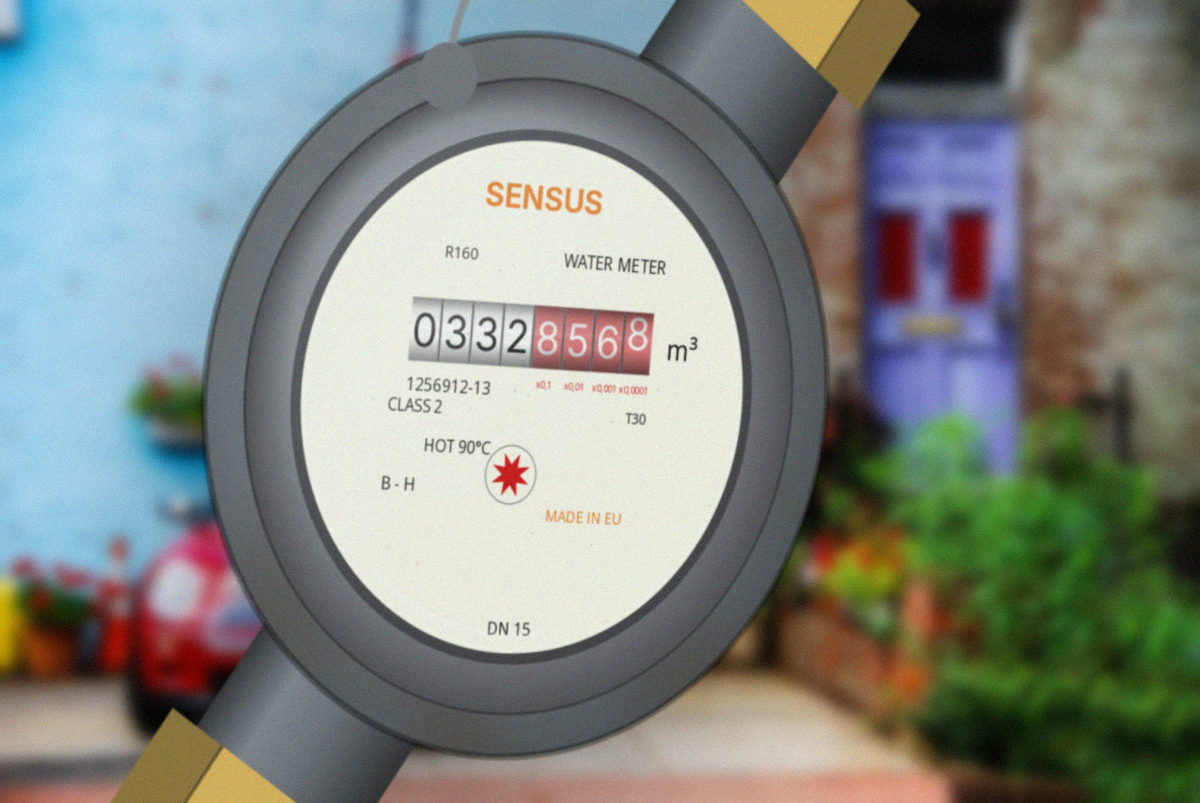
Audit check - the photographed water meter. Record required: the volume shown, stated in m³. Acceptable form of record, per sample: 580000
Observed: 332.8568
